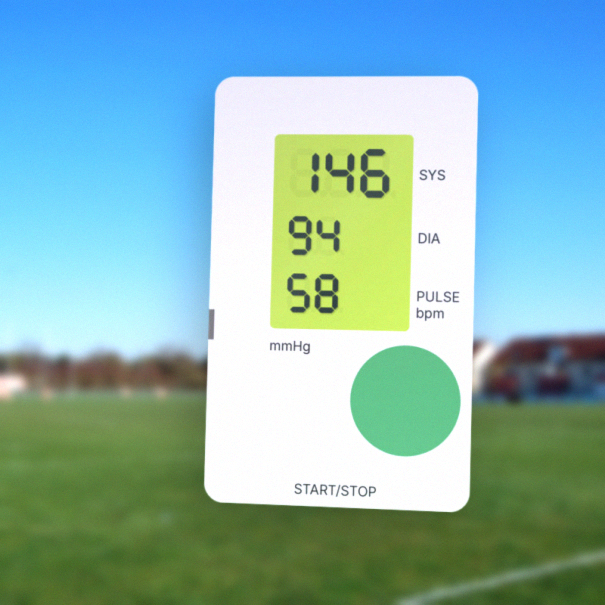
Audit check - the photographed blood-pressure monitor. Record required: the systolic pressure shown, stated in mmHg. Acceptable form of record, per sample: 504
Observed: 146
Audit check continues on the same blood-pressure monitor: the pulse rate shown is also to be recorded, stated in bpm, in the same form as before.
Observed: 58
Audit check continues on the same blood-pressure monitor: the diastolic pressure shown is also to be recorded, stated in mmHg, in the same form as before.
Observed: 94
